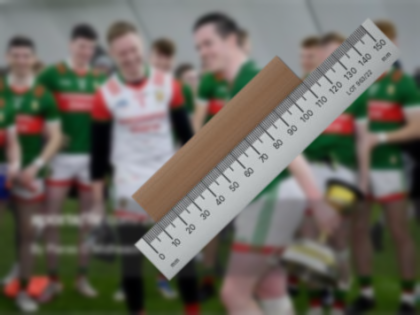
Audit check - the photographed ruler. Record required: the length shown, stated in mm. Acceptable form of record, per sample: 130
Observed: 100
